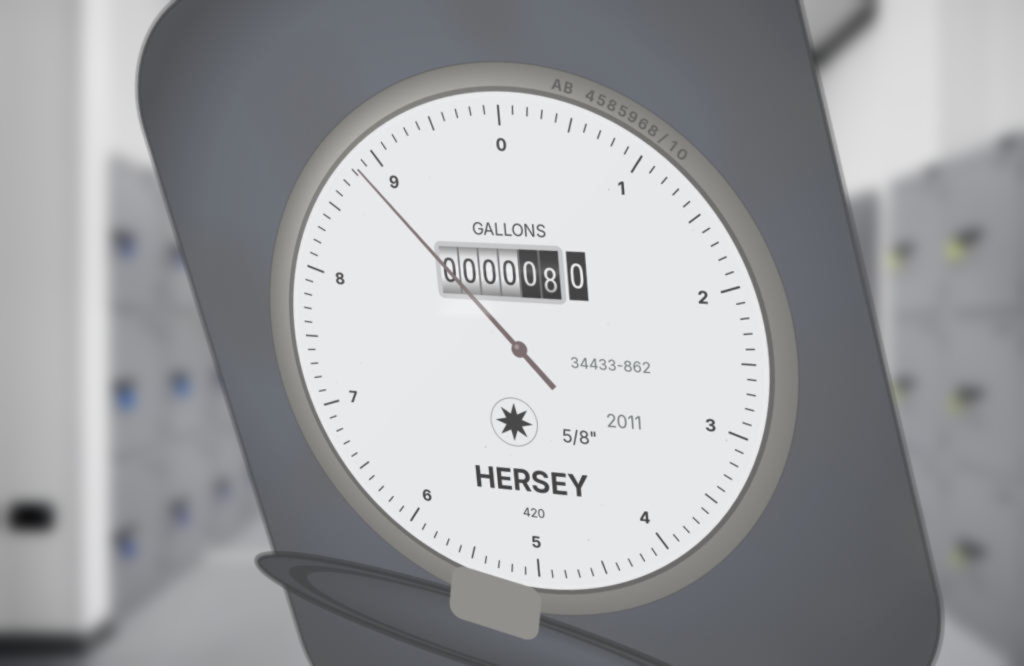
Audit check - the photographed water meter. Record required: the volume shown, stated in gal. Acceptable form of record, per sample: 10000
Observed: 78.8
